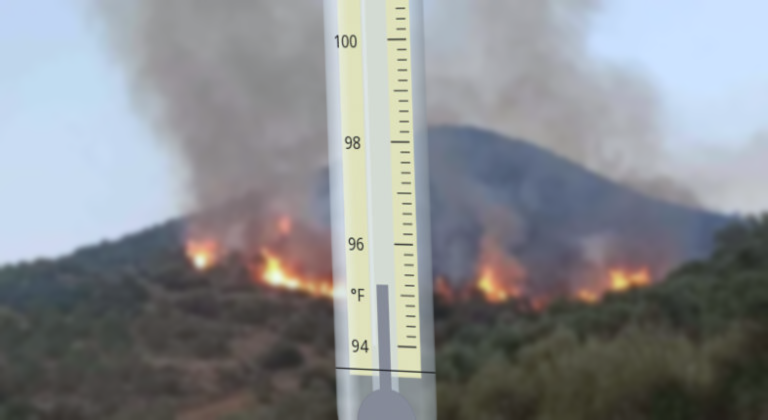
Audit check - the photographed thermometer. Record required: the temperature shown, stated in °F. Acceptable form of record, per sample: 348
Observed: 95.2
